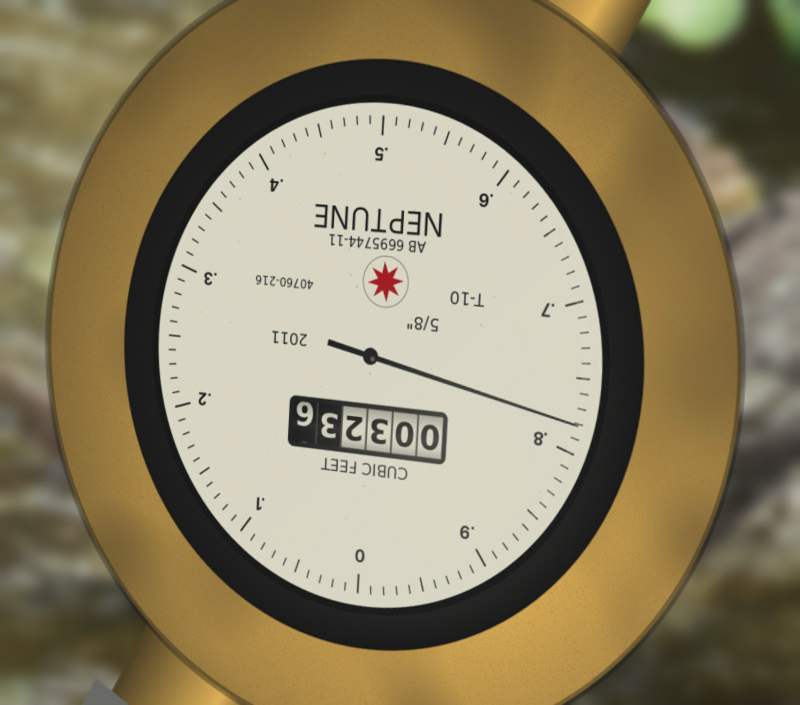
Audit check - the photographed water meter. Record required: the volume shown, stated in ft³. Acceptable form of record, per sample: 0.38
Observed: 3235.78
